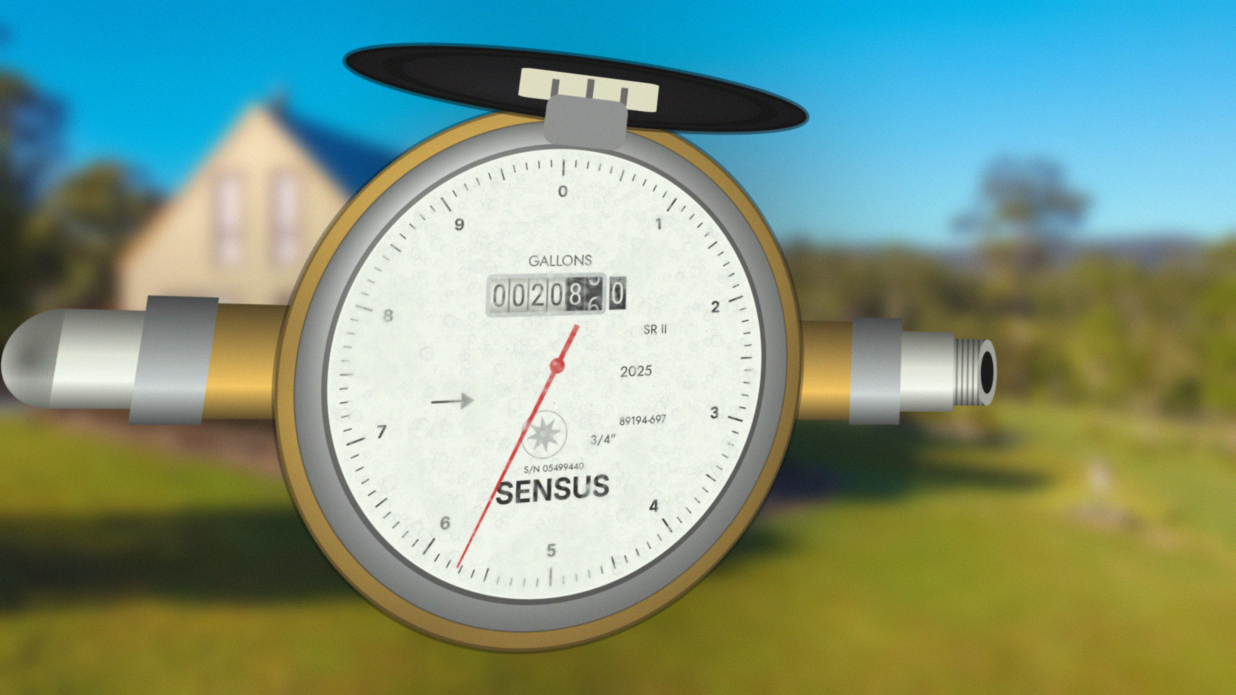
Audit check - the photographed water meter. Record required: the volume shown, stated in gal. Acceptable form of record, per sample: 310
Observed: 20855.7
